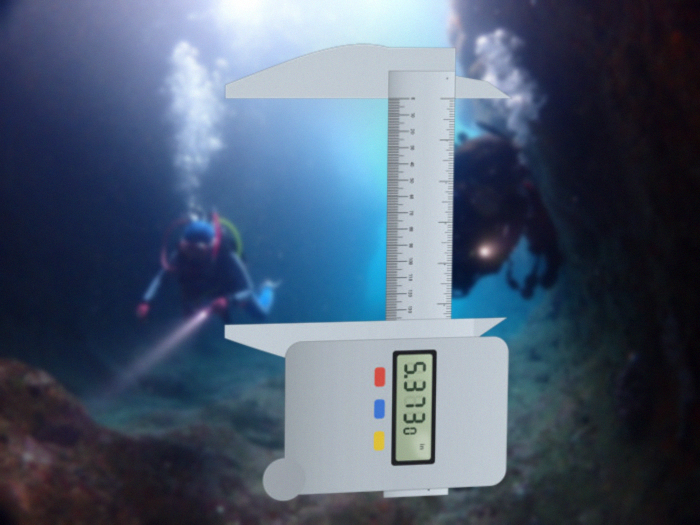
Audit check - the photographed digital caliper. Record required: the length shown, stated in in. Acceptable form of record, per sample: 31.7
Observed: 5.3730
